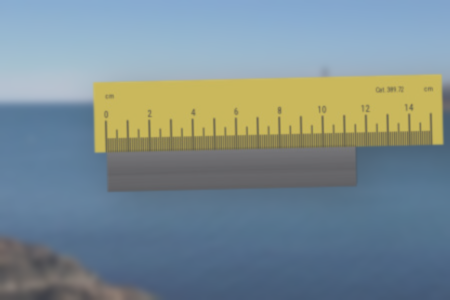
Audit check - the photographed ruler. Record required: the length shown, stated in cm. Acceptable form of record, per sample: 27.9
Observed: 11.5
